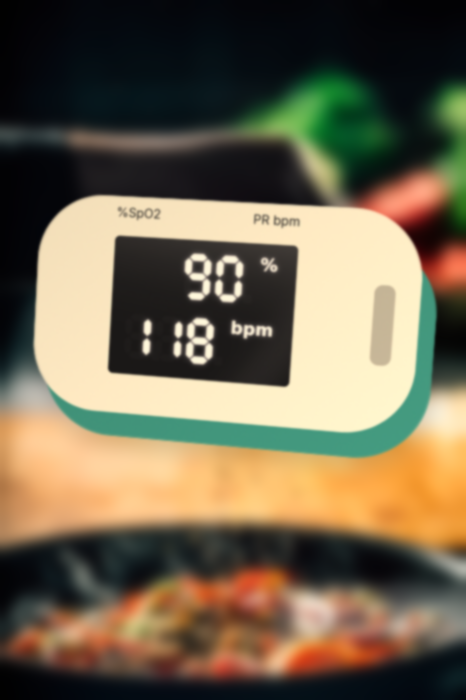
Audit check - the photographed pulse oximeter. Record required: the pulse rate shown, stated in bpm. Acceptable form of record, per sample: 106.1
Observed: 118
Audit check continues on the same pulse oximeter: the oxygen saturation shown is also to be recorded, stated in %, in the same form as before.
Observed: 90
